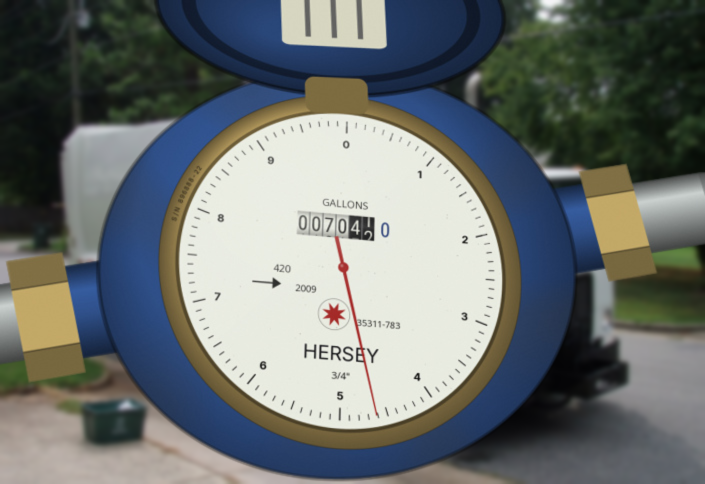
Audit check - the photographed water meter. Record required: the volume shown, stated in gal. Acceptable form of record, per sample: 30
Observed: 70414.6
